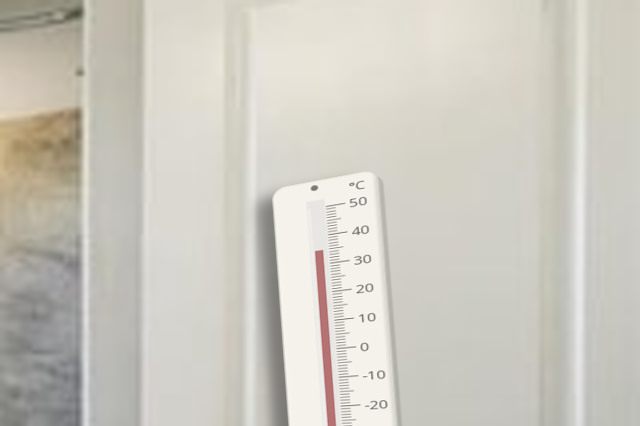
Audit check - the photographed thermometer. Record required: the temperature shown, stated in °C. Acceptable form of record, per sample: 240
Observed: 35
